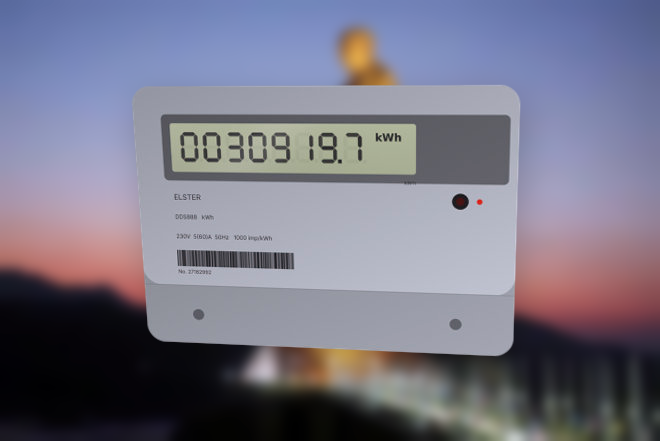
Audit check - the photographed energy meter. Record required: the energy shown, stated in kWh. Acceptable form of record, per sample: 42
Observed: 30919.7
